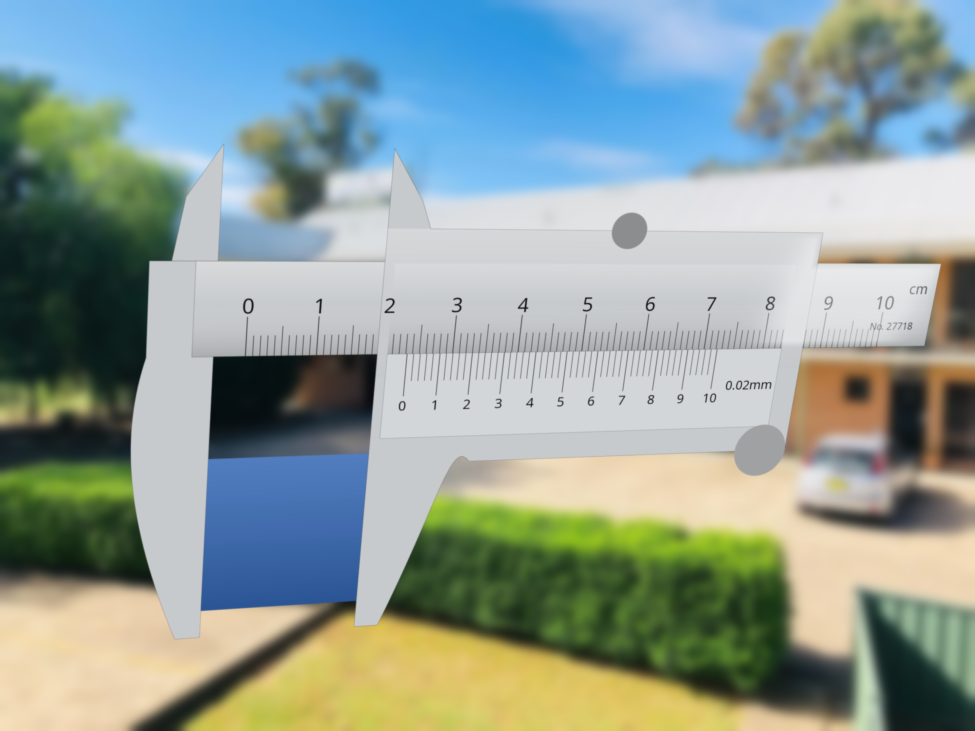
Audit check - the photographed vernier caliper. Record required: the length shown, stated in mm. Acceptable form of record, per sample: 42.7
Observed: 23.2
